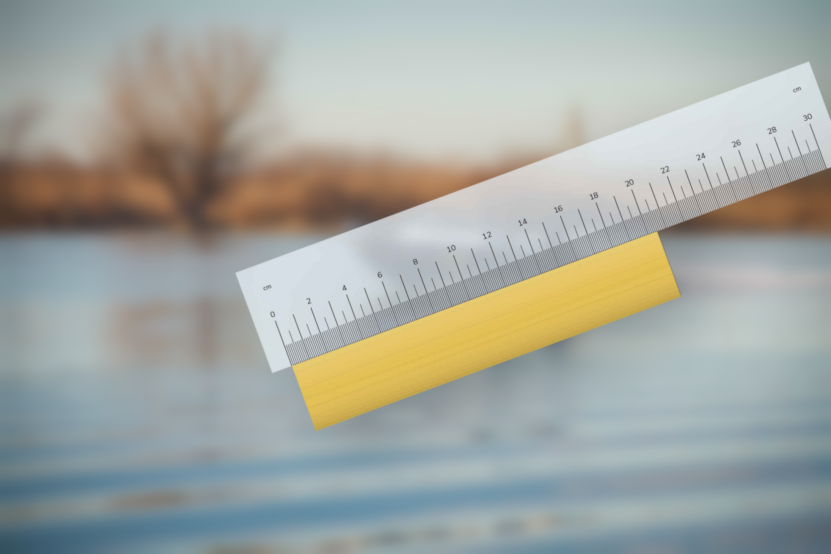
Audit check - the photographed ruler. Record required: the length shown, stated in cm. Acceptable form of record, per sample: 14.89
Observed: 20.5
